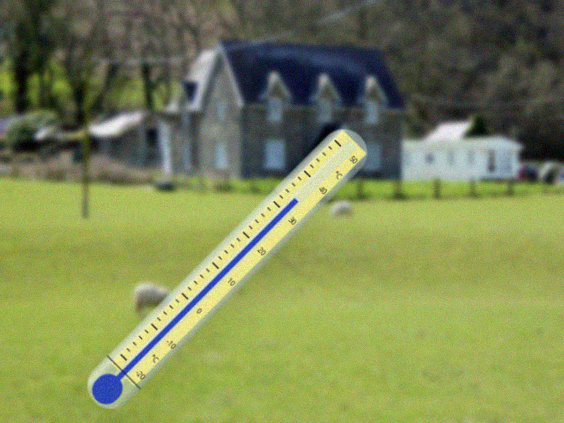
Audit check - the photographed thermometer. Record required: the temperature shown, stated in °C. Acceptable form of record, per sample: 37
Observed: 34
